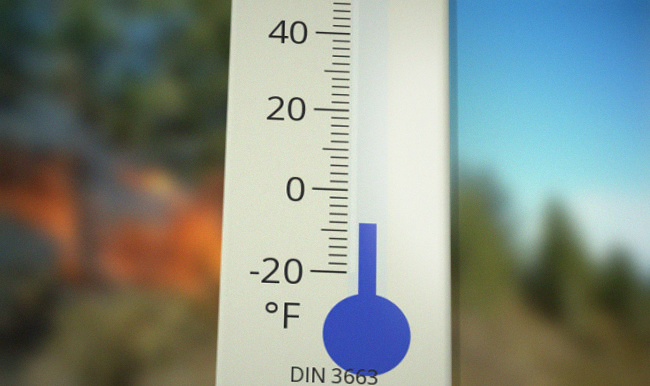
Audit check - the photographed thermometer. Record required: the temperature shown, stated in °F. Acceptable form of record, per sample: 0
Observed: -8
